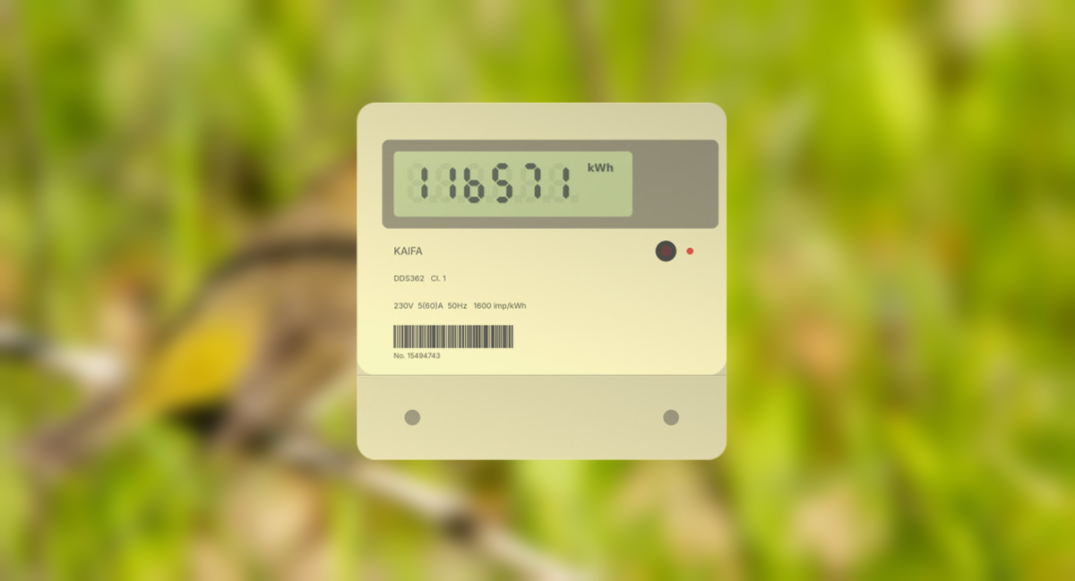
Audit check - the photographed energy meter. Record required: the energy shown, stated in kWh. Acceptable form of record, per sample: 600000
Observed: 116571
